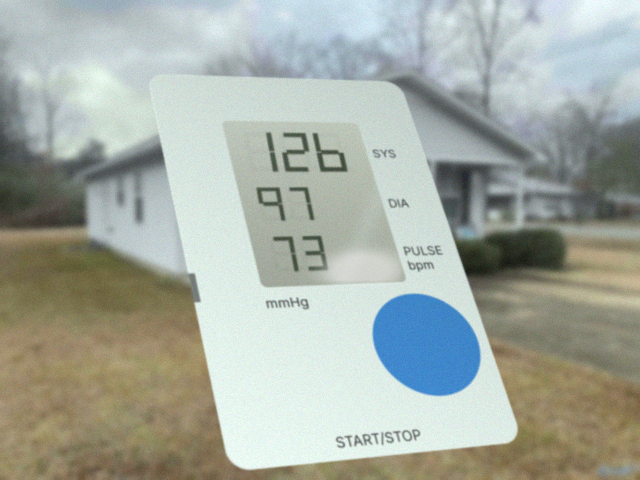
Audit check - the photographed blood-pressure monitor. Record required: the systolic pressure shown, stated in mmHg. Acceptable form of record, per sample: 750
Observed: 126
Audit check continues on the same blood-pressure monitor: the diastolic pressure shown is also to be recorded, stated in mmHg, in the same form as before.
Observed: 97
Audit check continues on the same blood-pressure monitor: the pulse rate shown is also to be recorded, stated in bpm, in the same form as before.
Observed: 73
